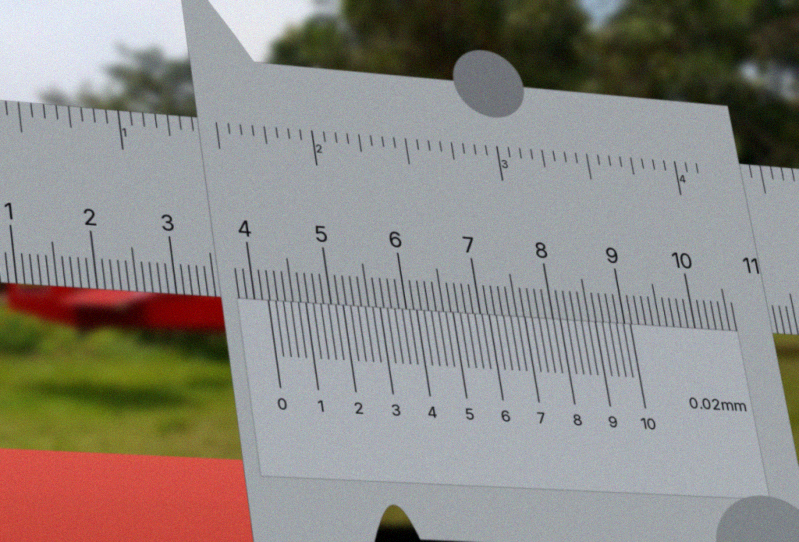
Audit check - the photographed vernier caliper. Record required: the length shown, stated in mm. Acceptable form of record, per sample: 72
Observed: 41.8
